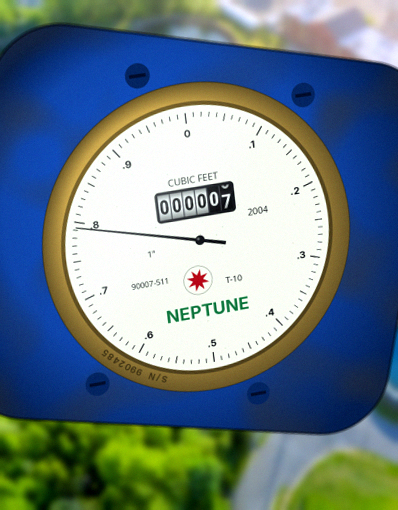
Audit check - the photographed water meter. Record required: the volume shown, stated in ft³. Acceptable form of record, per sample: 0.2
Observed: 6.79
